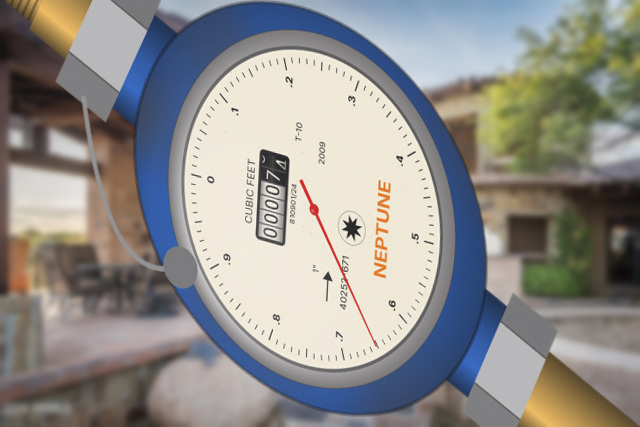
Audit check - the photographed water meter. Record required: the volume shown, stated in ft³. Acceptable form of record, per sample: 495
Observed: 73.65
